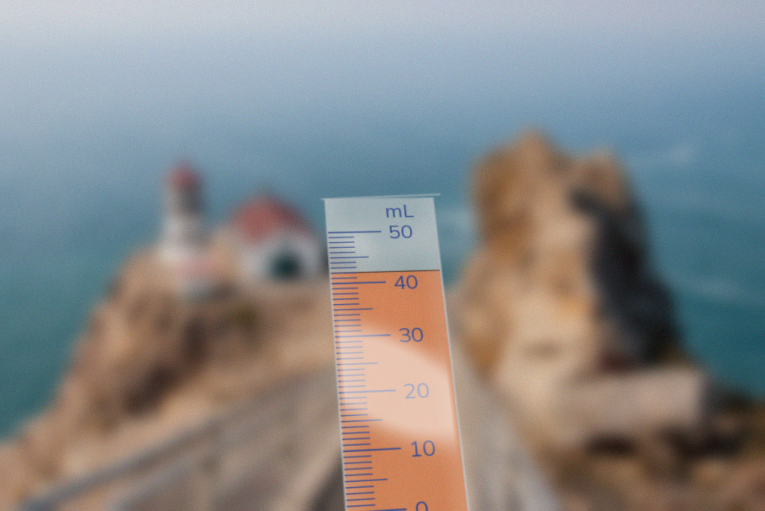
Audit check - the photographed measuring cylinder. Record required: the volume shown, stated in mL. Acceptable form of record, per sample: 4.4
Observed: 42
